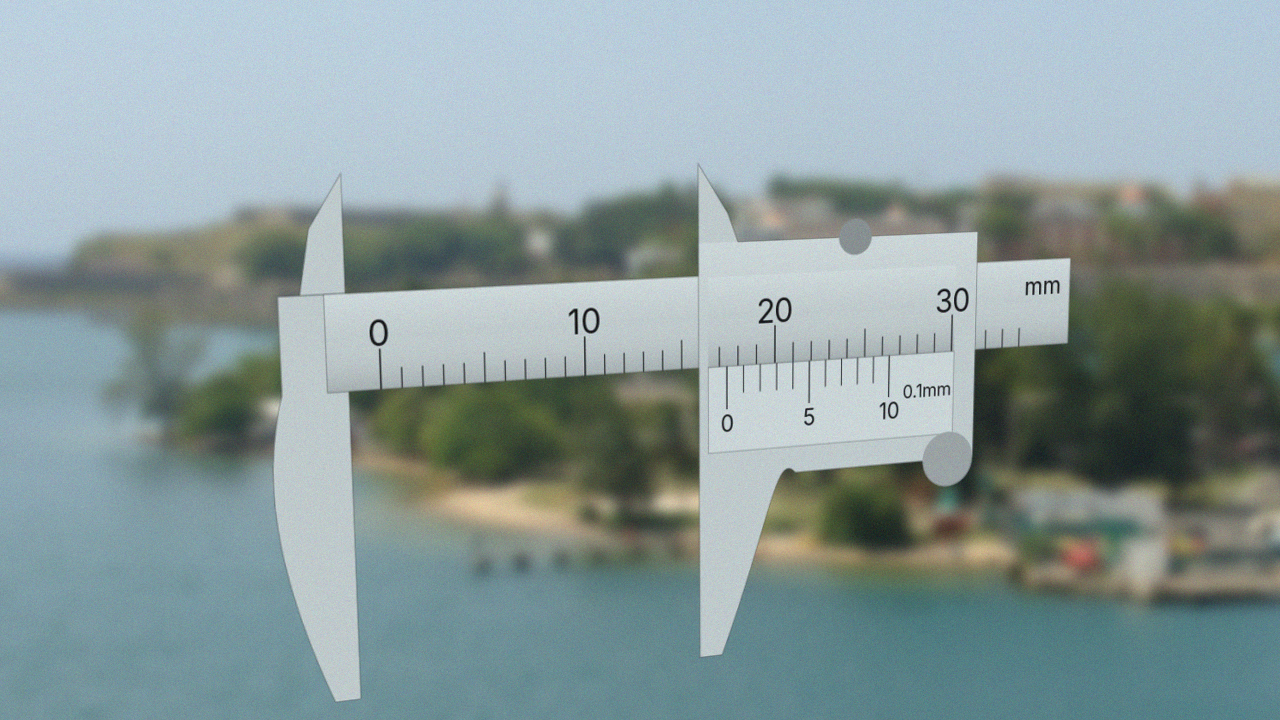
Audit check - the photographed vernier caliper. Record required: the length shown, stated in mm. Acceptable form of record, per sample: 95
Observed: 17.4
